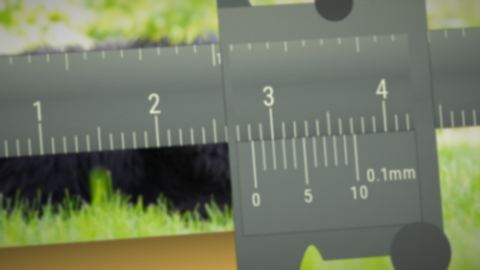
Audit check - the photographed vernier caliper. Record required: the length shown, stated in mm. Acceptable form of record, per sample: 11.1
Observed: 28.2
